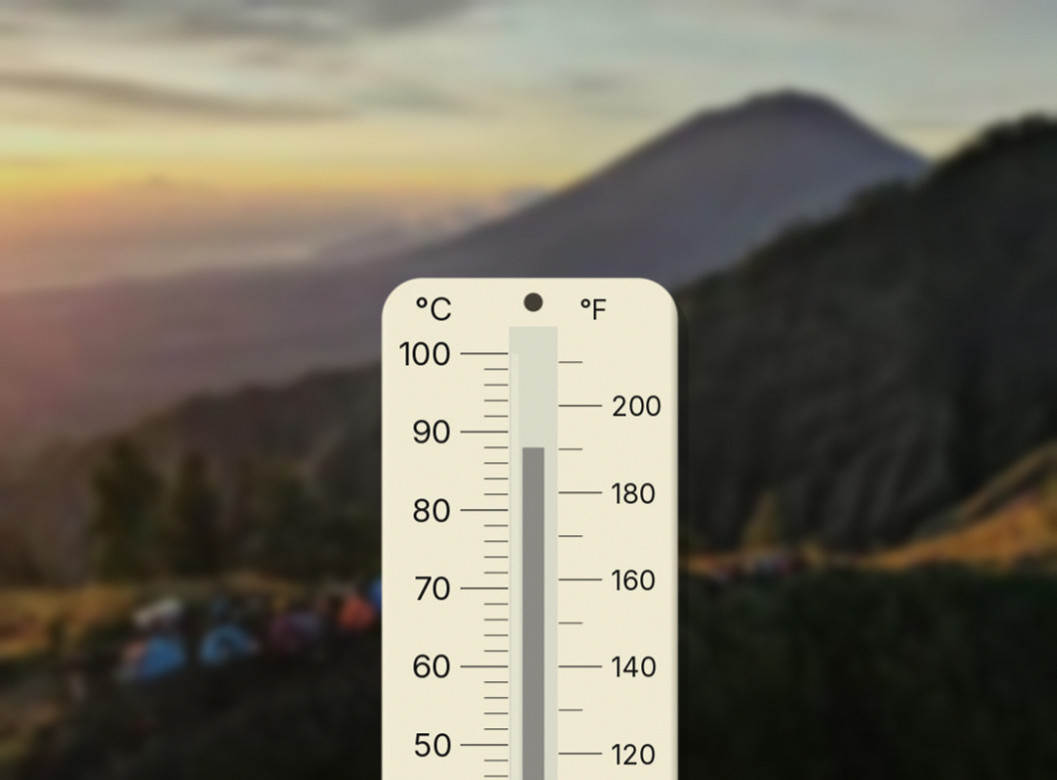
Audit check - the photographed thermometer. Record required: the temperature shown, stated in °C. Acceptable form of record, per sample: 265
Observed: 88
